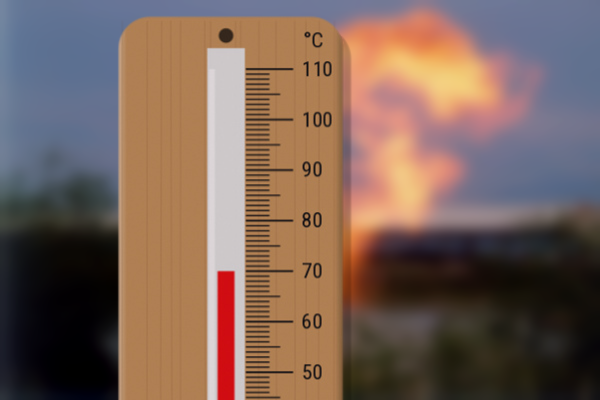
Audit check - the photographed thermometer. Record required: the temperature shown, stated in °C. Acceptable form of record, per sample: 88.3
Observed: 70
